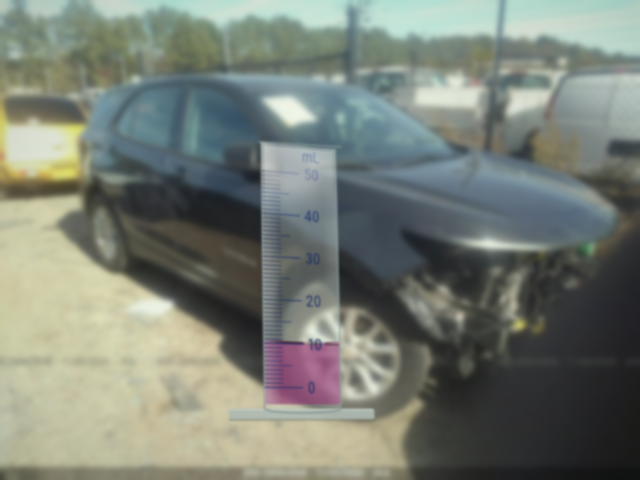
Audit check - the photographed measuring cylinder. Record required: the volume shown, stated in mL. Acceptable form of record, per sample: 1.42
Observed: 10
